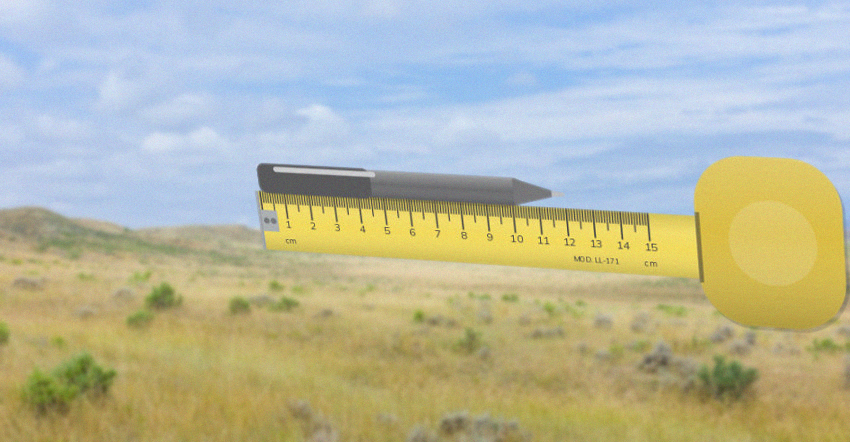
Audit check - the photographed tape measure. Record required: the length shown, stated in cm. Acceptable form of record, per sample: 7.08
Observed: 12
